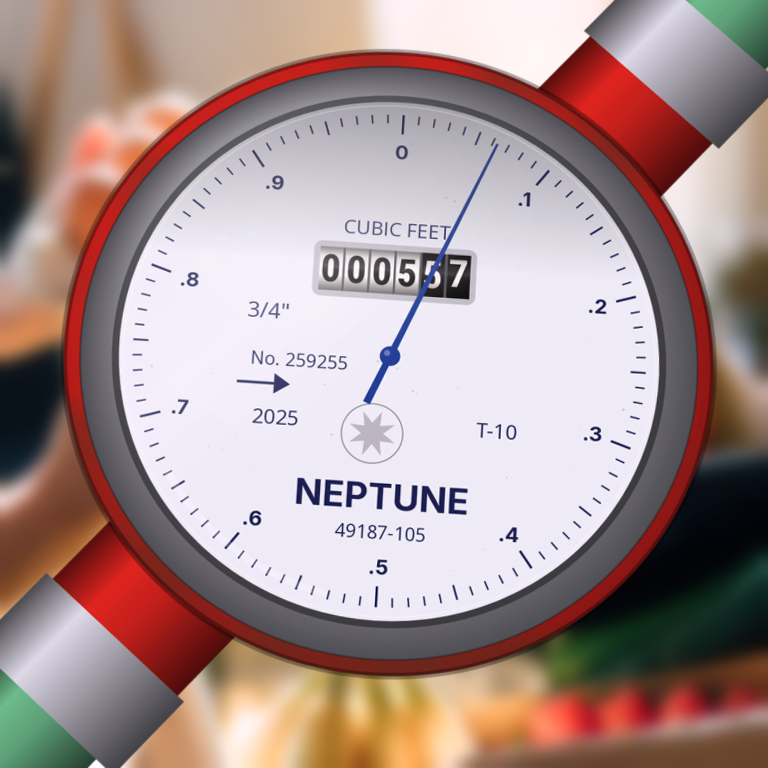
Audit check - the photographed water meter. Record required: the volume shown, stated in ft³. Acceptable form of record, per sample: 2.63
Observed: 557.06
